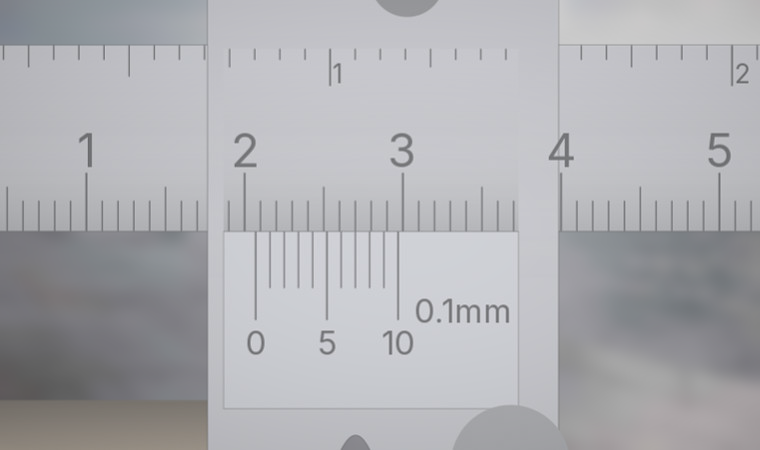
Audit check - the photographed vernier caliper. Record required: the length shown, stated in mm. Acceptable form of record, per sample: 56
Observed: 20.7
